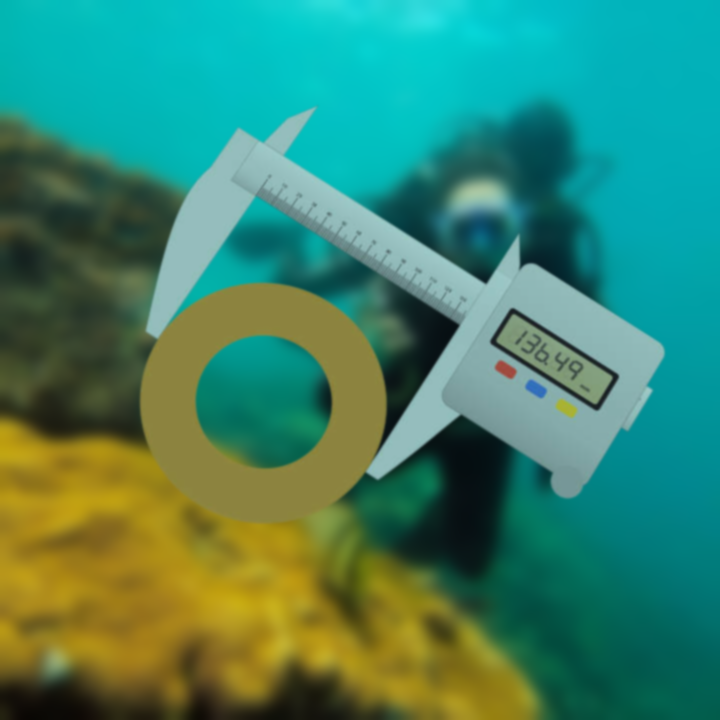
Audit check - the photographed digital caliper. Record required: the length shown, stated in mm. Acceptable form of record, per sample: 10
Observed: 136.49
